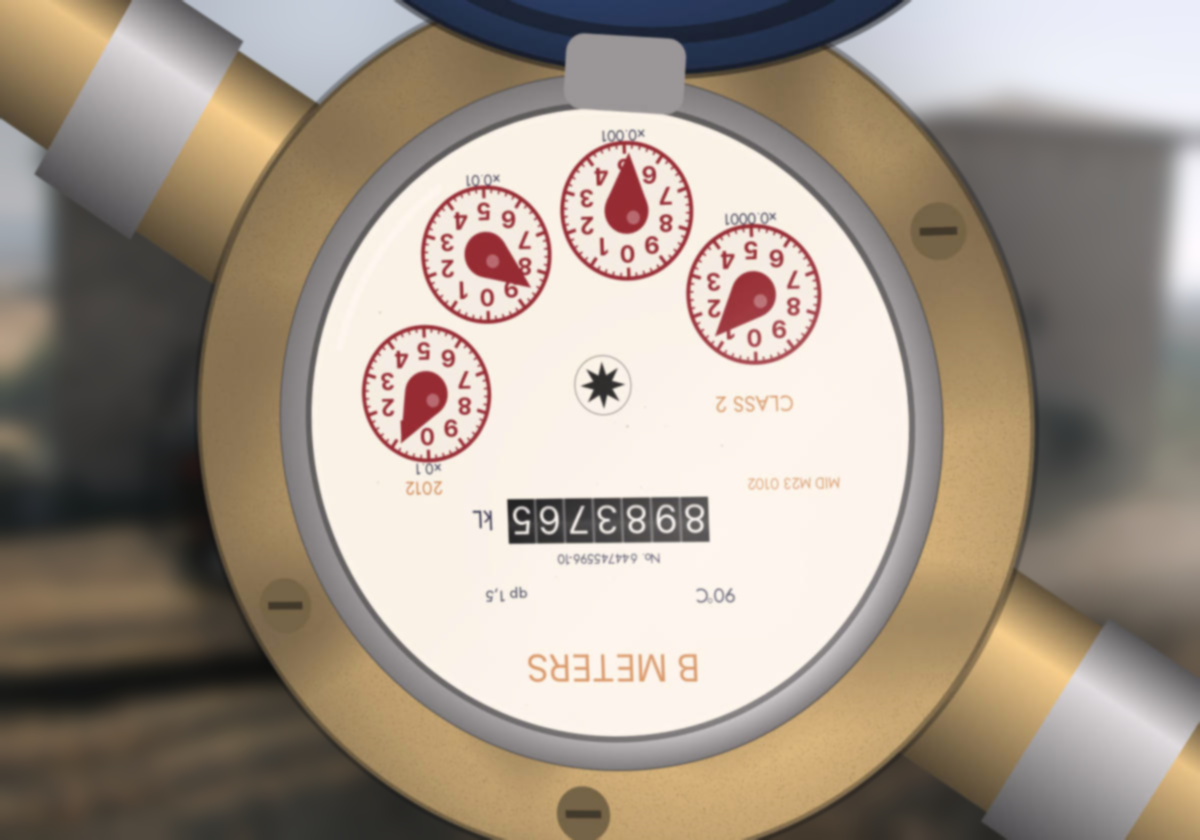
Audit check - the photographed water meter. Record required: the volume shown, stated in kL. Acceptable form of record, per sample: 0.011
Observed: 8983765.0851
